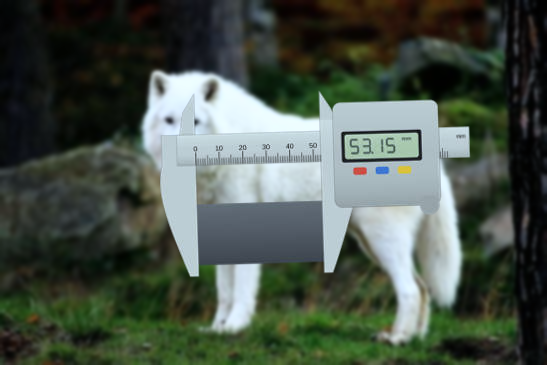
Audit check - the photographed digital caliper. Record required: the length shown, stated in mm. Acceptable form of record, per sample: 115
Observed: 53.15
